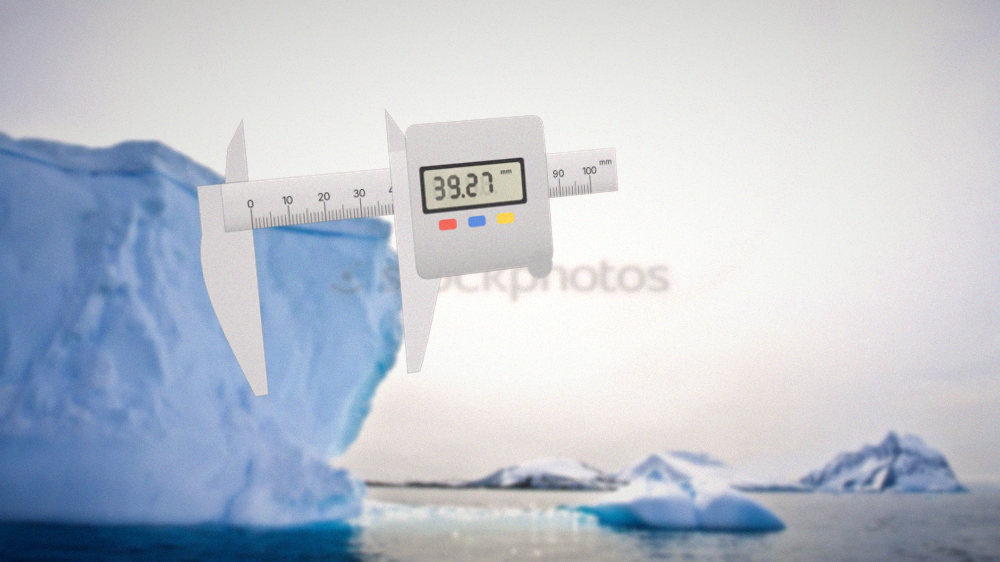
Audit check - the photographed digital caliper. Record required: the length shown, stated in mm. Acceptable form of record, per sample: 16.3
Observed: 39.27
